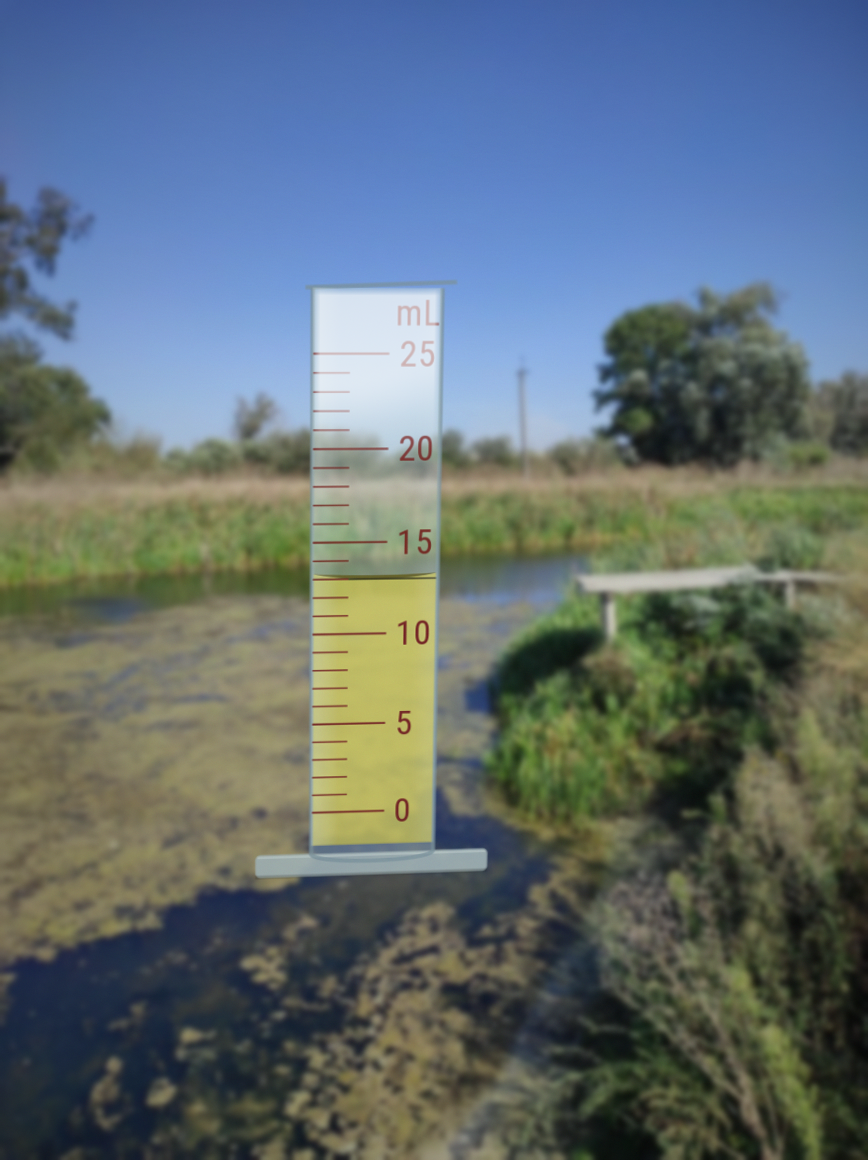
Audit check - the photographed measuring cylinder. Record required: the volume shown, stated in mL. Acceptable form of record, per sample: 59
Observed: 13
